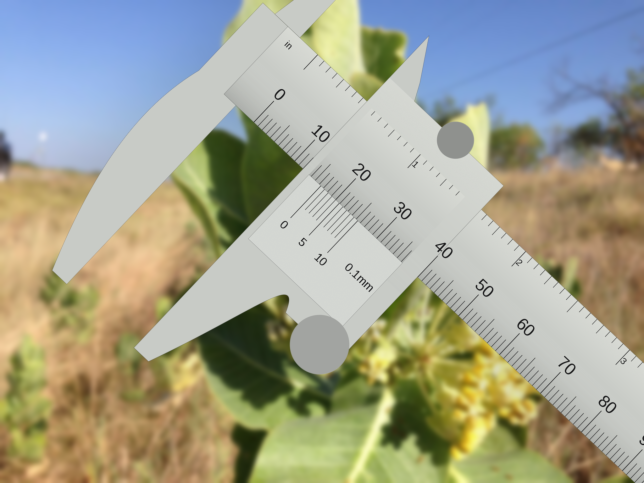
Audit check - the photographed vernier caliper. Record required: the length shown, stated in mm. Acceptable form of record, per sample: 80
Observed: 16.4
